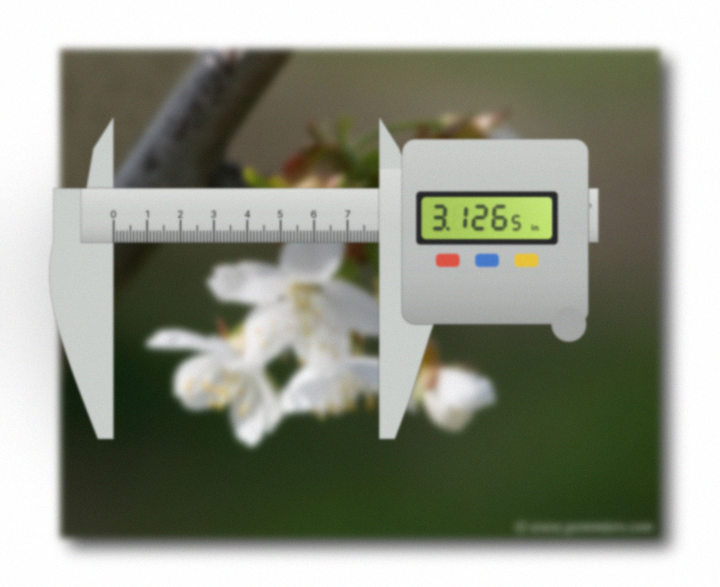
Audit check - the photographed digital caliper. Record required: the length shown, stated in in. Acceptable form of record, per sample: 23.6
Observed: 3.1265
